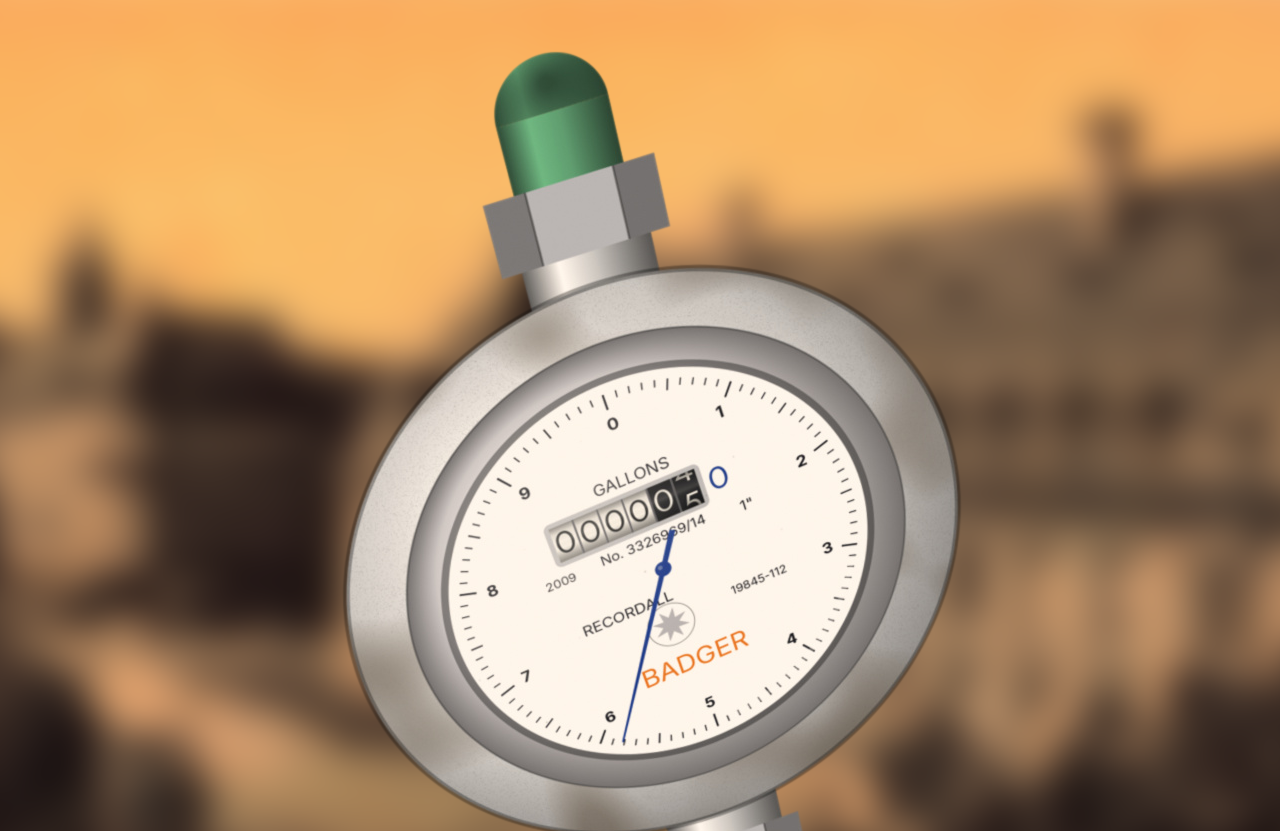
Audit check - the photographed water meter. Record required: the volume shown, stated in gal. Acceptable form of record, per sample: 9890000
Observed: 45.8
